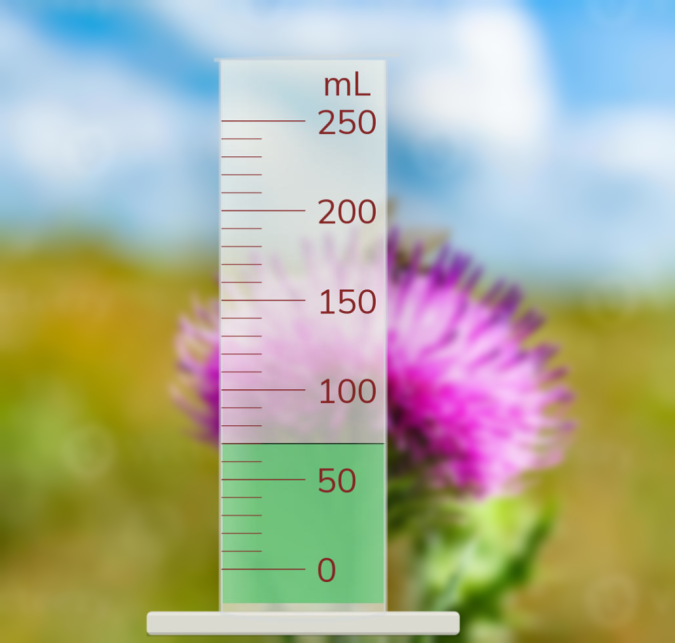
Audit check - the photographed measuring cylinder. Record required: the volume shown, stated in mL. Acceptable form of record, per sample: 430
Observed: 70
